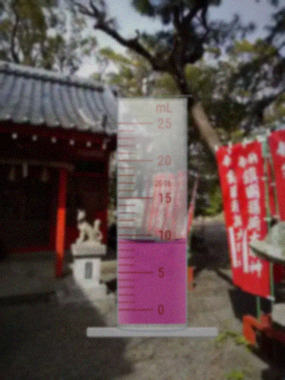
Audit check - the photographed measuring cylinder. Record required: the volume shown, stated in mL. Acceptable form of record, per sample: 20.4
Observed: 9
